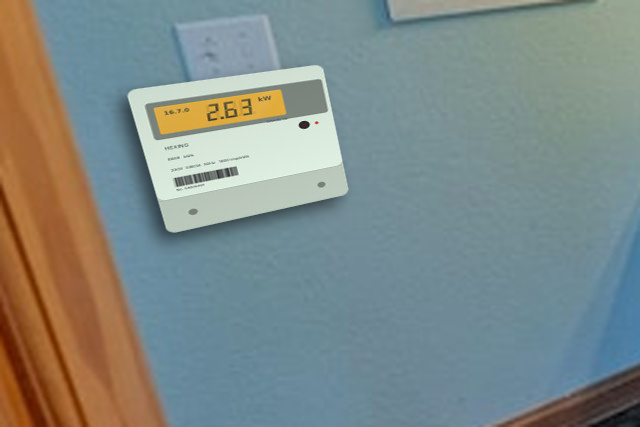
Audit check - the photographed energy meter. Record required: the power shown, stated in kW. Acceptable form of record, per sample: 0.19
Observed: 2.63
